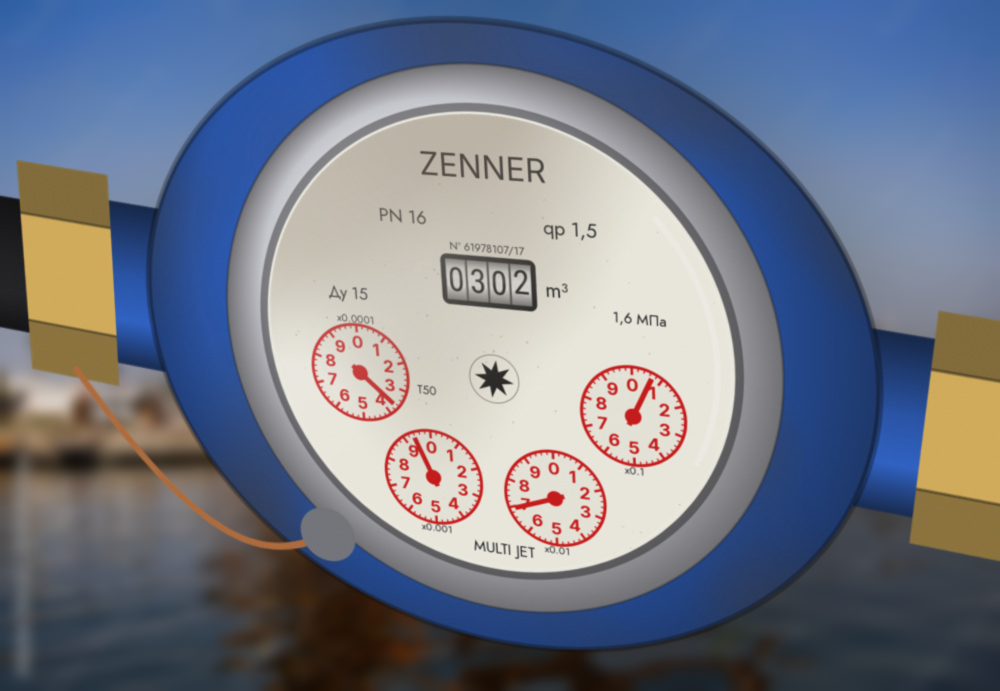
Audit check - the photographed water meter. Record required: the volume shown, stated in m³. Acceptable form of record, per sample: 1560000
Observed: 302.0693
